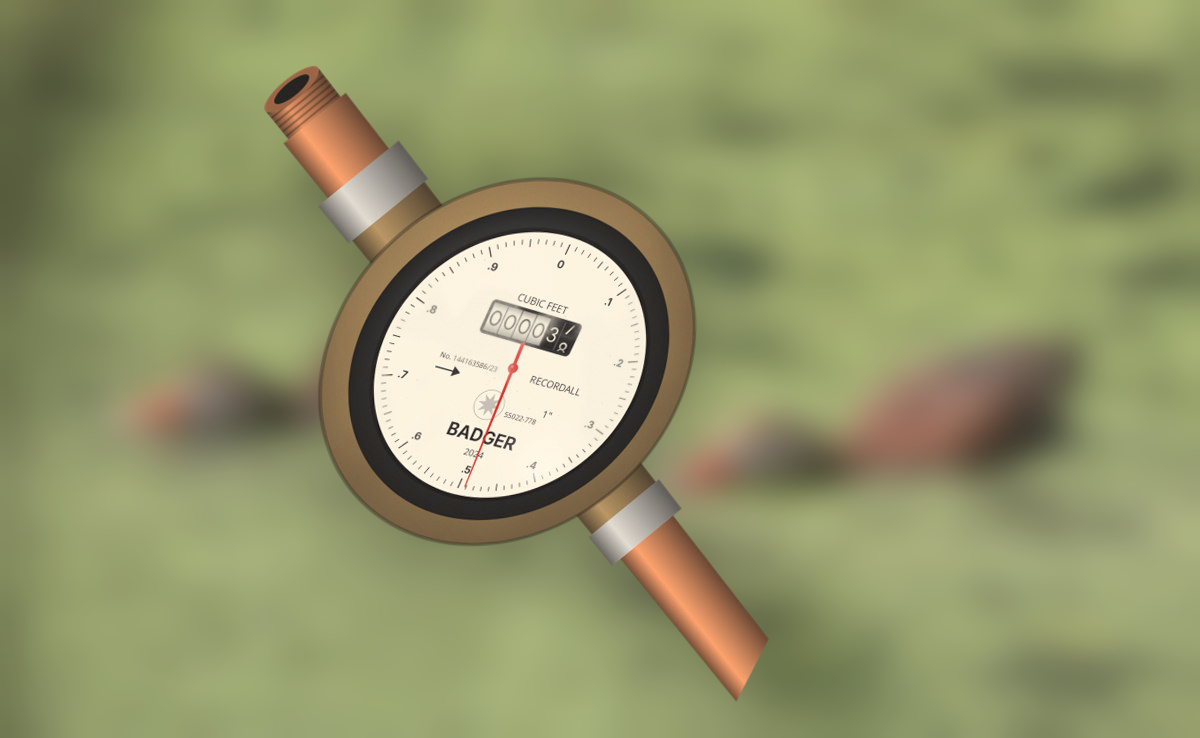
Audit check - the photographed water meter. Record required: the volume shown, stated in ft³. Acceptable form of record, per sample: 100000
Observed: 37.49
